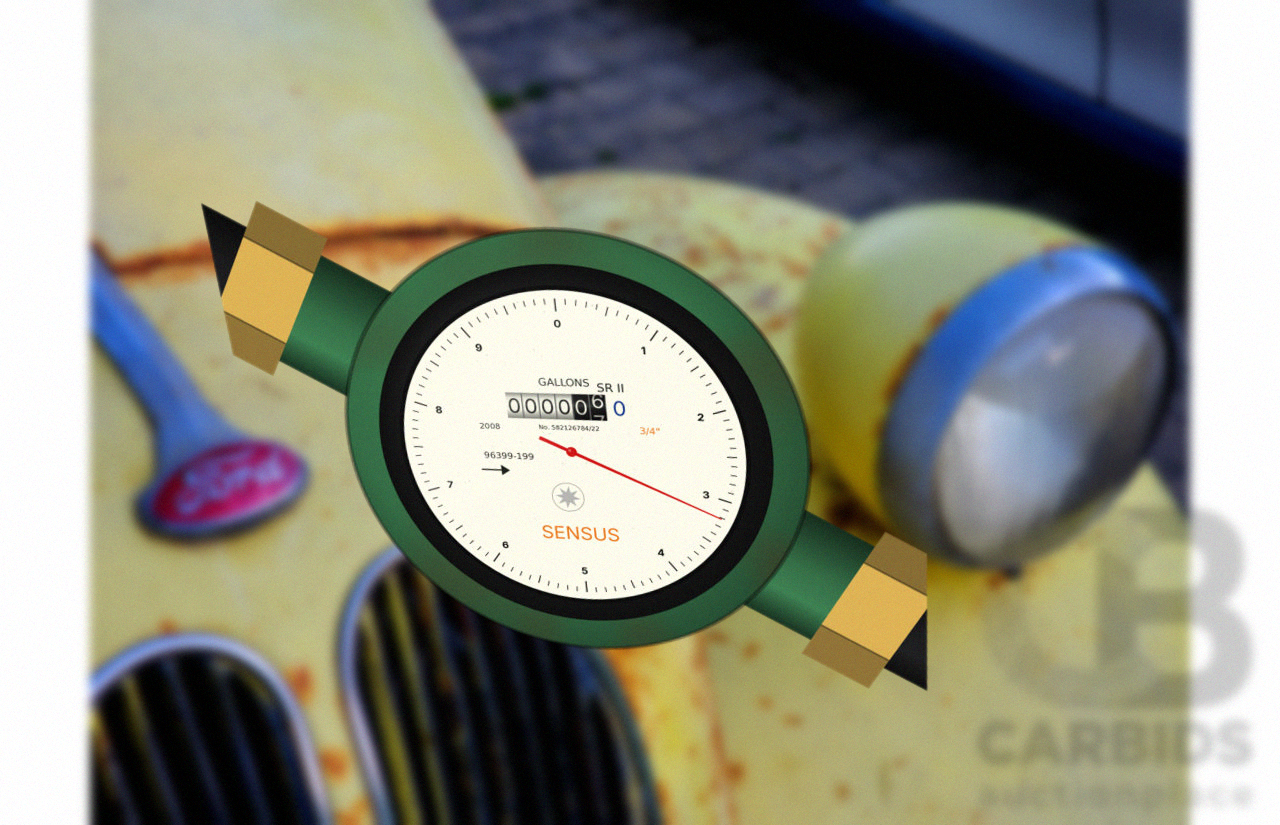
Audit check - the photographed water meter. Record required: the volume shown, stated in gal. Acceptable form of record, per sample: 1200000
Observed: 63.2
